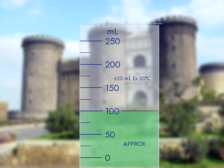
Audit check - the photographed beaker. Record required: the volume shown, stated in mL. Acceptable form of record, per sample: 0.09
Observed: 100
